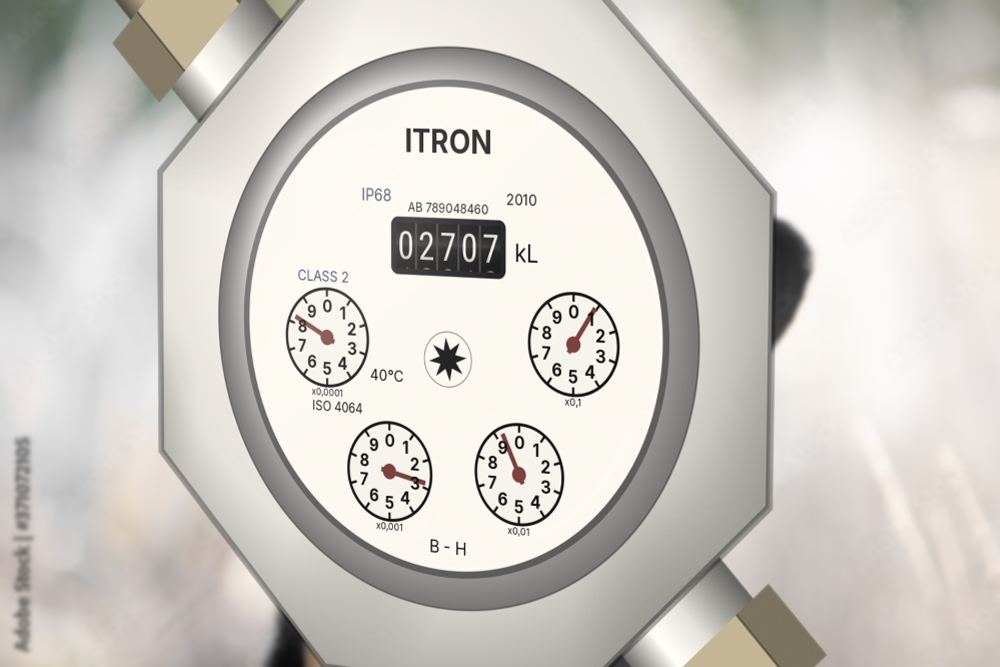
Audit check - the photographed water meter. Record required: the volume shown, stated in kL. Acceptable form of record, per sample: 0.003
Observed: 2707.0928
